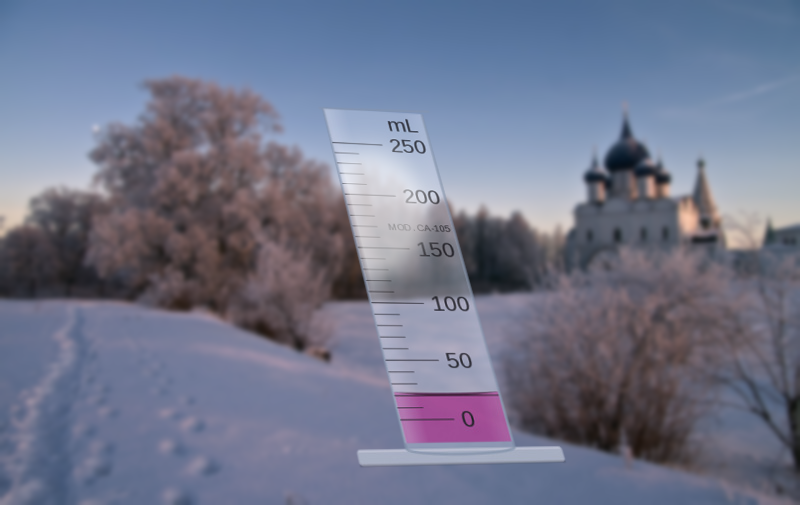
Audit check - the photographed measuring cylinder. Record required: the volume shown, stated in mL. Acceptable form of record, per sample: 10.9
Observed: 20
